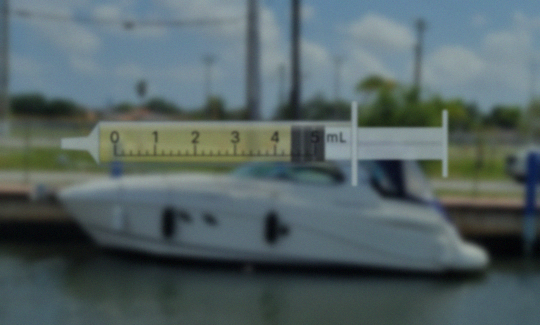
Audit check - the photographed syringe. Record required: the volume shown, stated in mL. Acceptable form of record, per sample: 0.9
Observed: 4.4
